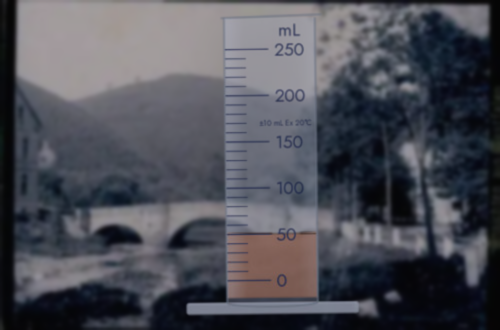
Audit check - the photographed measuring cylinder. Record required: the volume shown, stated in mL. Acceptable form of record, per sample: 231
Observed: 50
